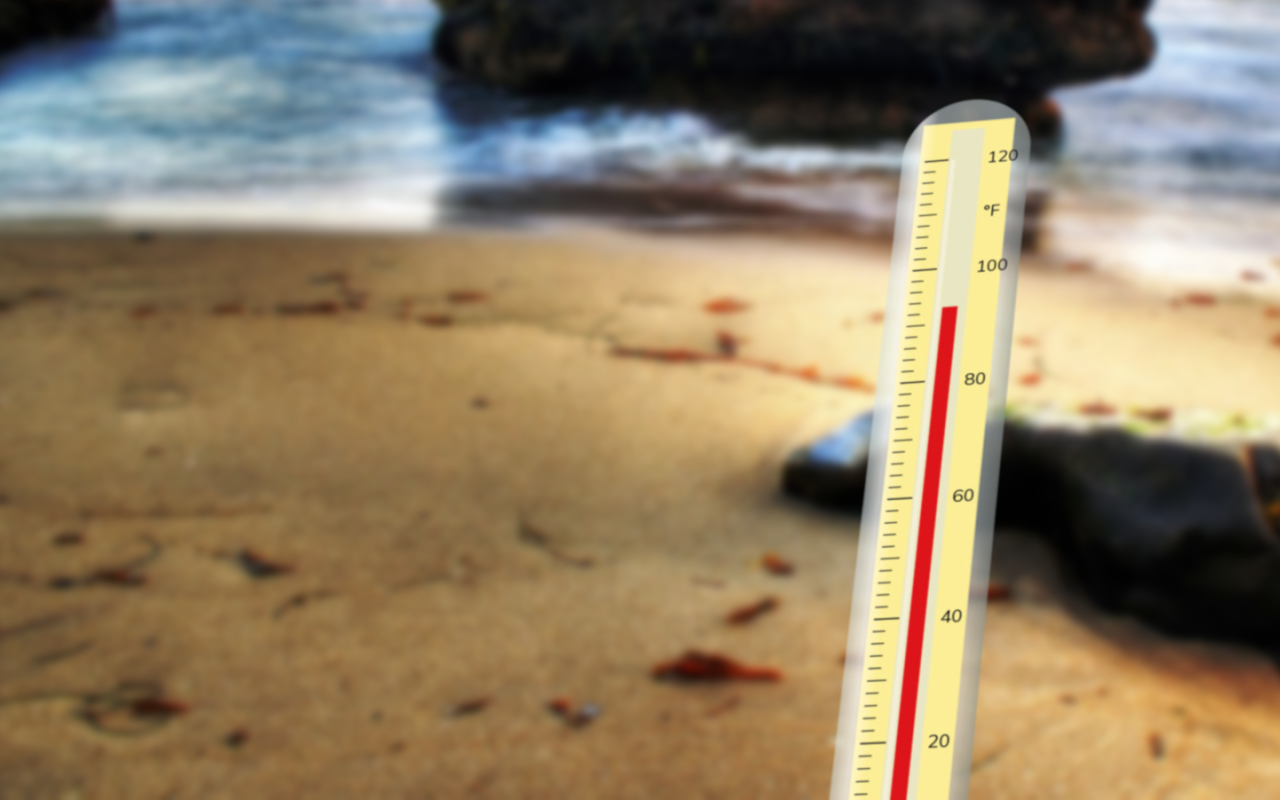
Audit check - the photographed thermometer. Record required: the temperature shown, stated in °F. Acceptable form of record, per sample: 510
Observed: 93
